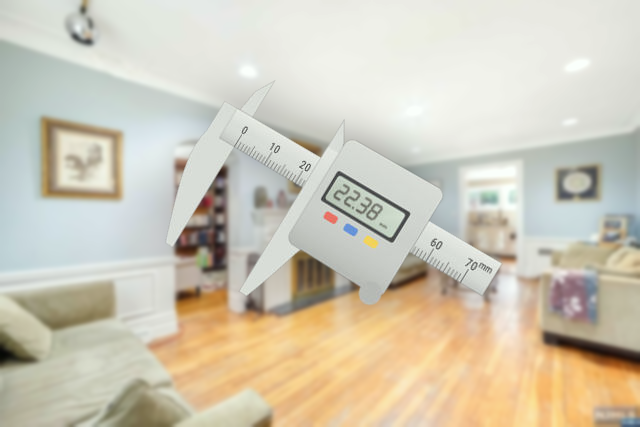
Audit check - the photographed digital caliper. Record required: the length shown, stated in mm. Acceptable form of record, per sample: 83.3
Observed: 22.38
